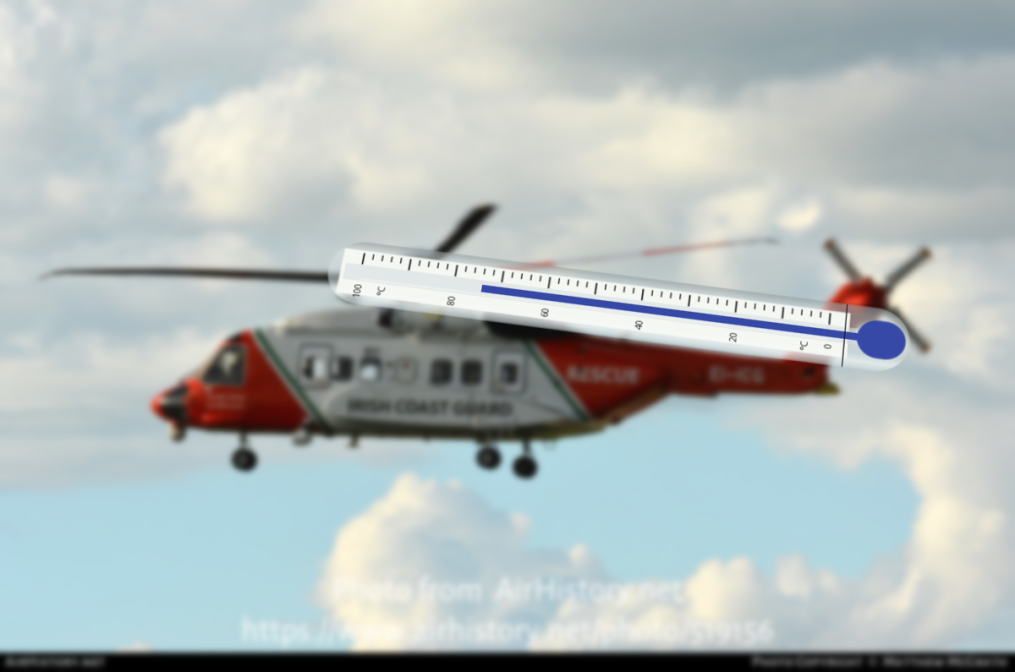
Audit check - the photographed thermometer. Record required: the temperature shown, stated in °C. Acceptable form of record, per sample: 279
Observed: 74
